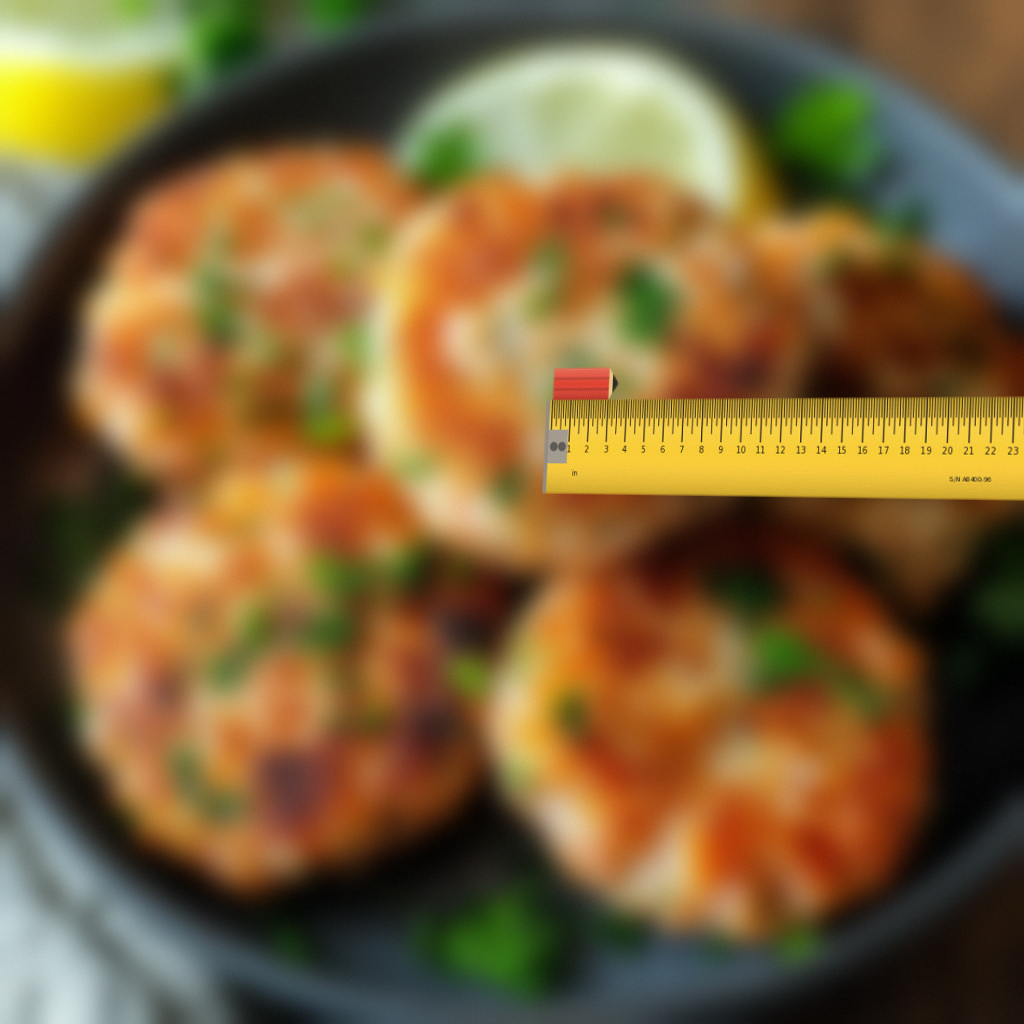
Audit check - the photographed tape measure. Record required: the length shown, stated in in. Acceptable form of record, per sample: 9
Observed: 3.5
